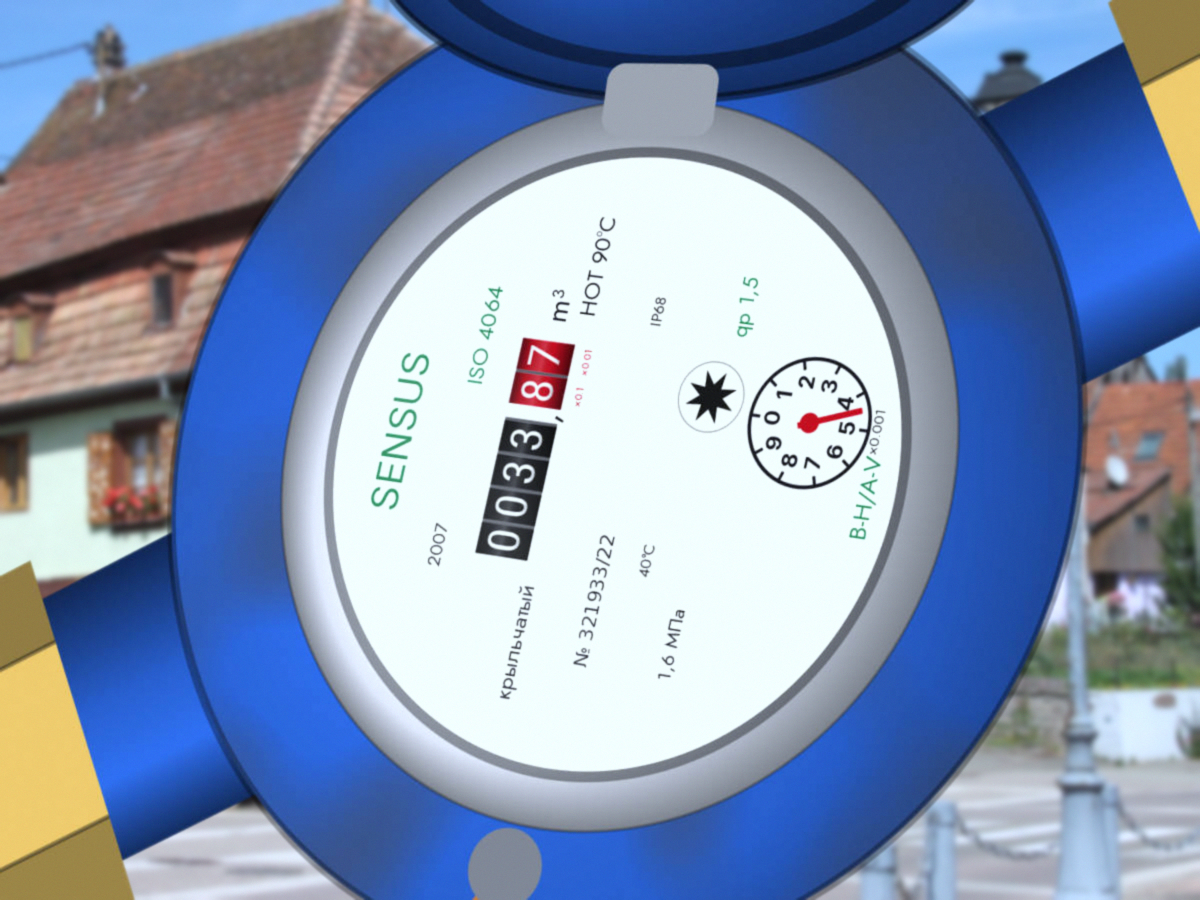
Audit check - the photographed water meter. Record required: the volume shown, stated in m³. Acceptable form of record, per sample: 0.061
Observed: 33.874
